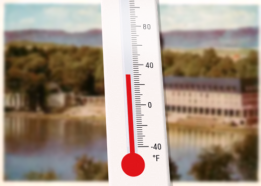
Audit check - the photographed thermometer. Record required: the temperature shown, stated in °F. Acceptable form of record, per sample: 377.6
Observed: 30
